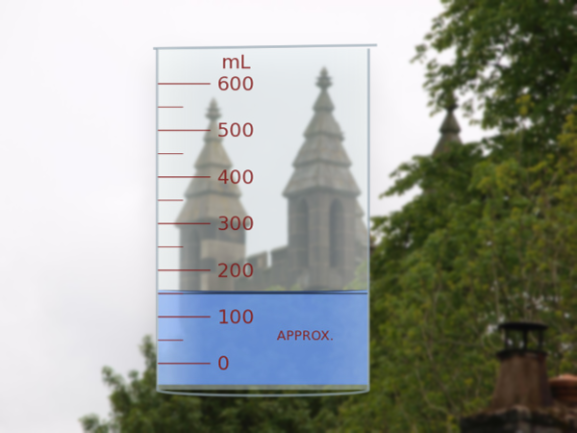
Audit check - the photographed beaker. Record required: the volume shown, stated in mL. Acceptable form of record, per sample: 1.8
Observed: 150
